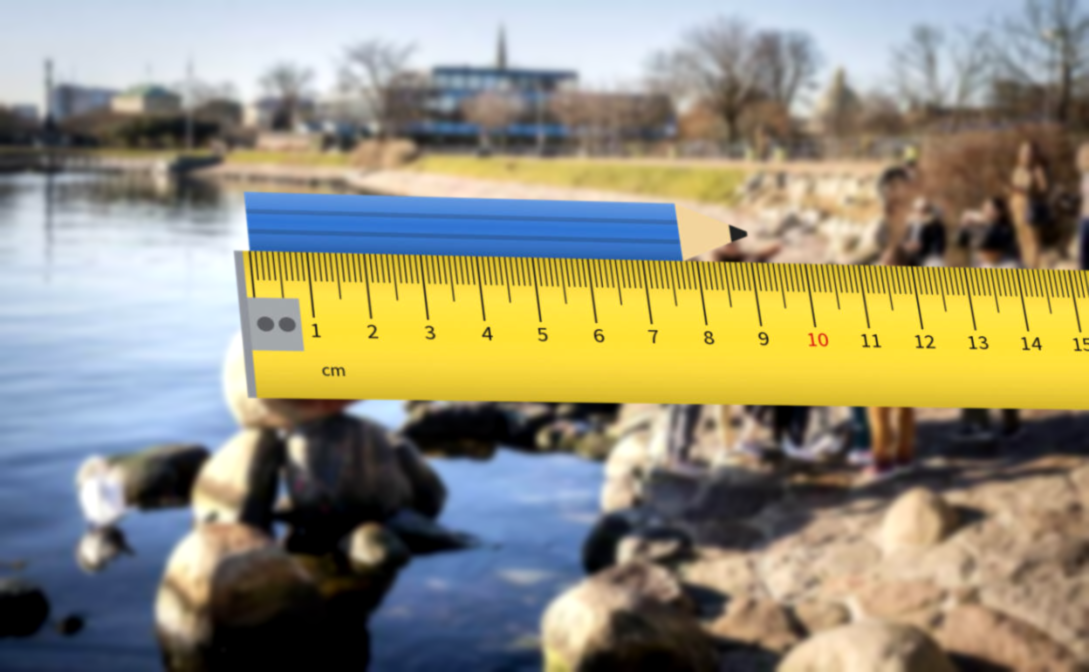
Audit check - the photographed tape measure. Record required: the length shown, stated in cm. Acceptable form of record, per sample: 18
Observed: 9
